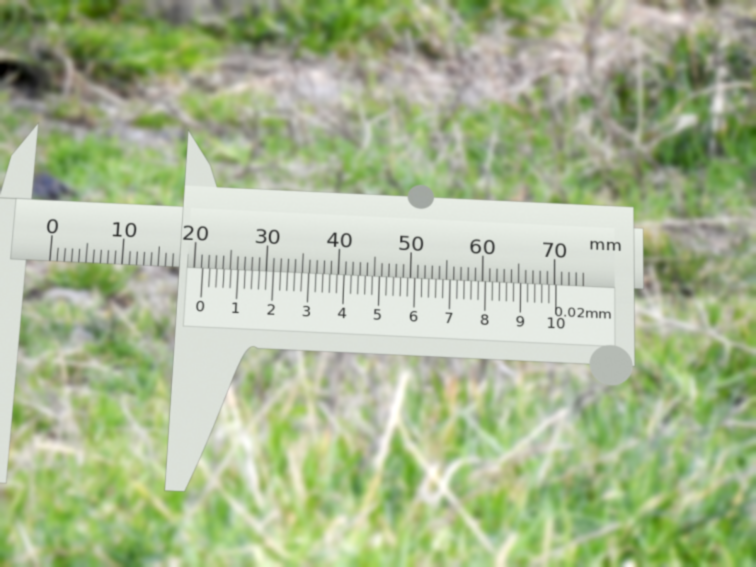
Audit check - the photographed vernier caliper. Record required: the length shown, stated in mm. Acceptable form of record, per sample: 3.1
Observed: 21.2
